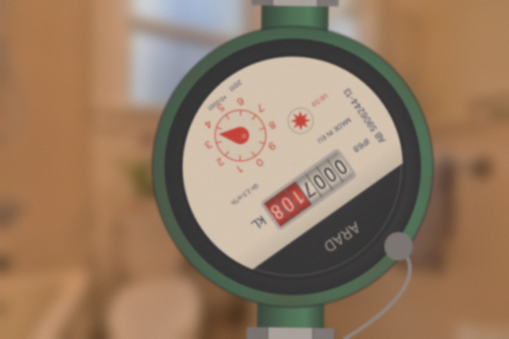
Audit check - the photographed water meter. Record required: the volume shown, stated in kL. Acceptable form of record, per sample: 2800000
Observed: 7.1083
